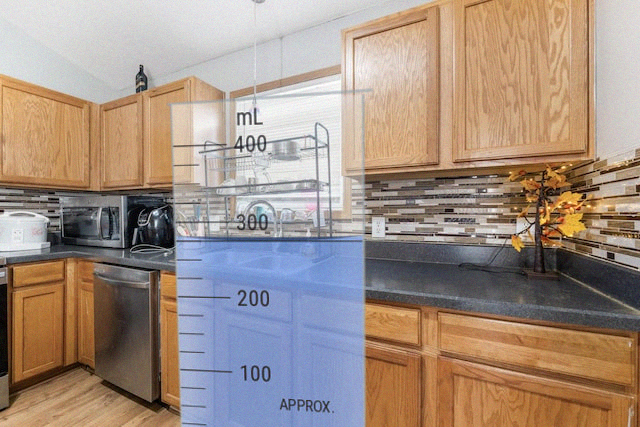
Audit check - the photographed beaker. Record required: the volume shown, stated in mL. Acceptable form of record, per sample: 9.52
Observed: 275
